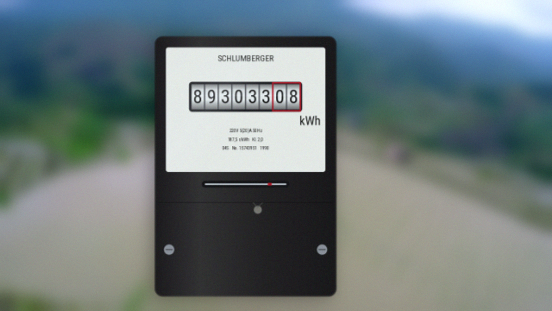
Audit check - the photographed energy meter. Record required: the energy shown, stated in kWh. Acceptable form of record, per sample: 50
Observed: 893033.08
